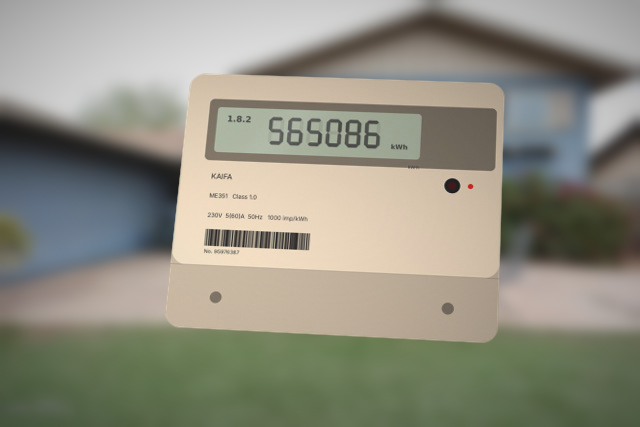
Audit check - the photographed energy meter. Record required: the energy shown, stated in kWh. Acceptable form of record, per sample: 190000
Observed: 565086
